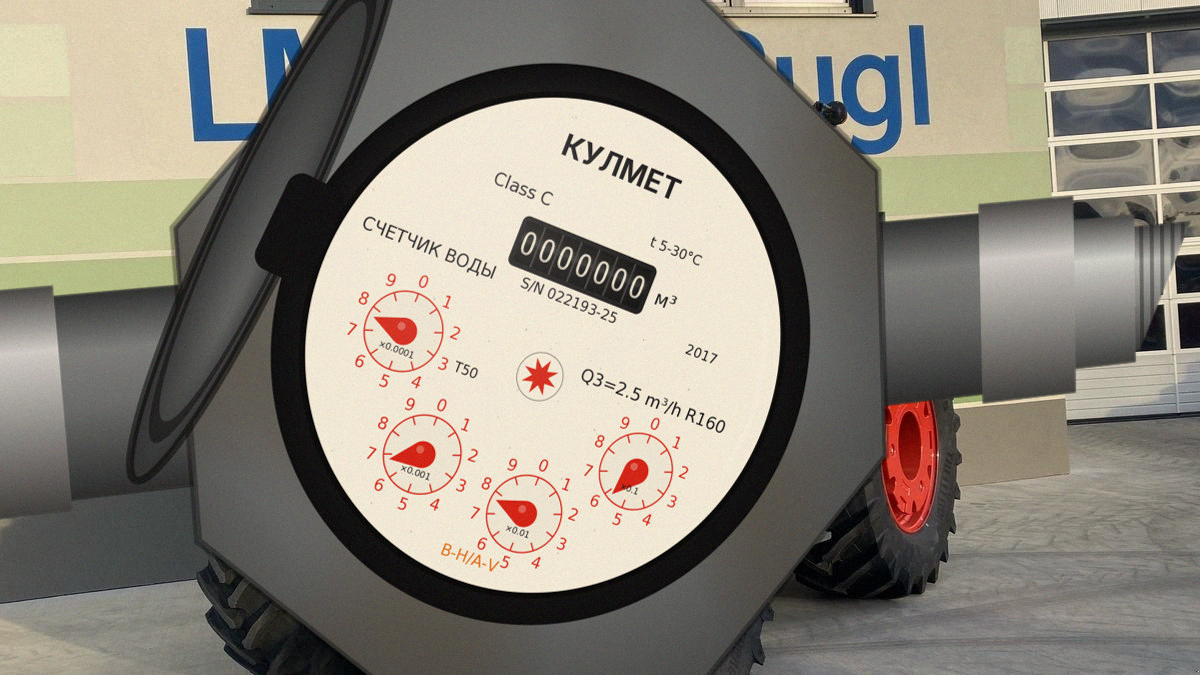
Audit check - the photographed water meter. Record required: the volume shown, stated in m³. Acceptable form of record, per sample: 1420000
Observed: 0.5767
